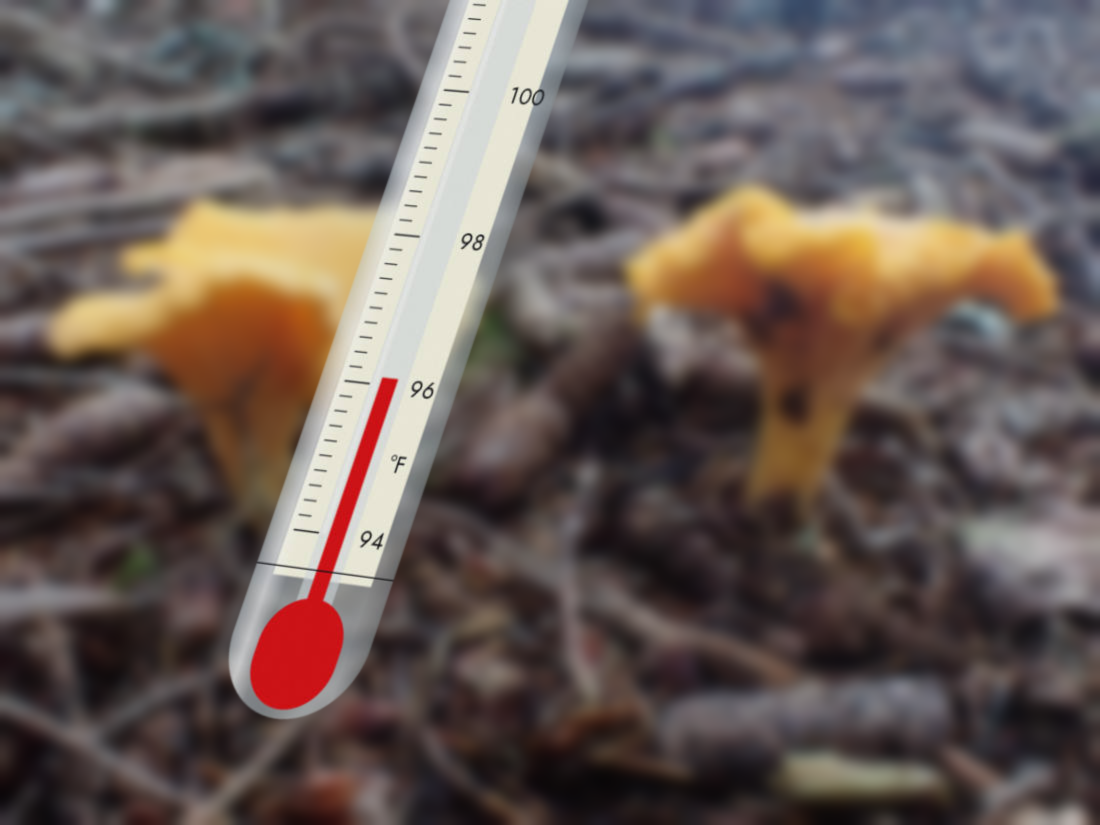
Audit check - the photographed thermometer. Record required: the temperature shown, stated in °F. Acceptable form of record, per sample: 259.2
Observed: 96.1
